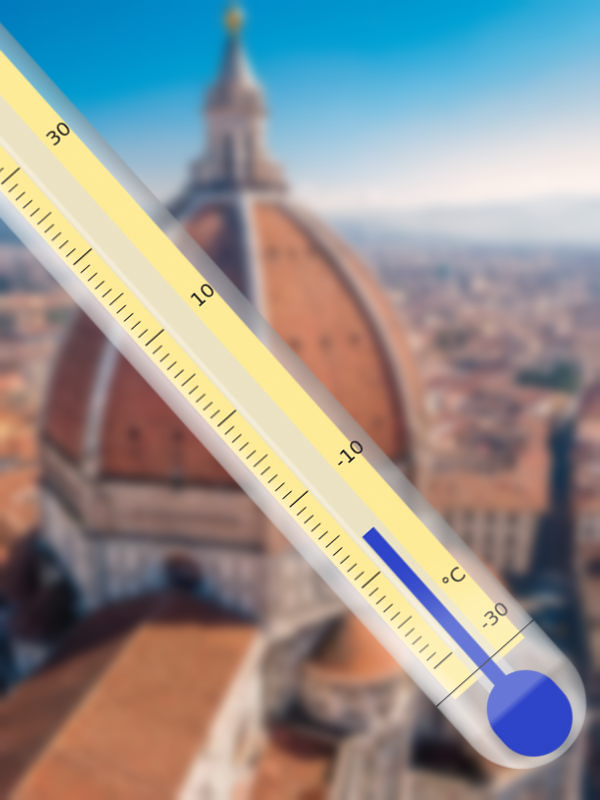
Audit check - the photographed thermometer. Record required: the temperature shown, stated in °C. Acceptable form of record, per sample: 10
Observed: -16.5
